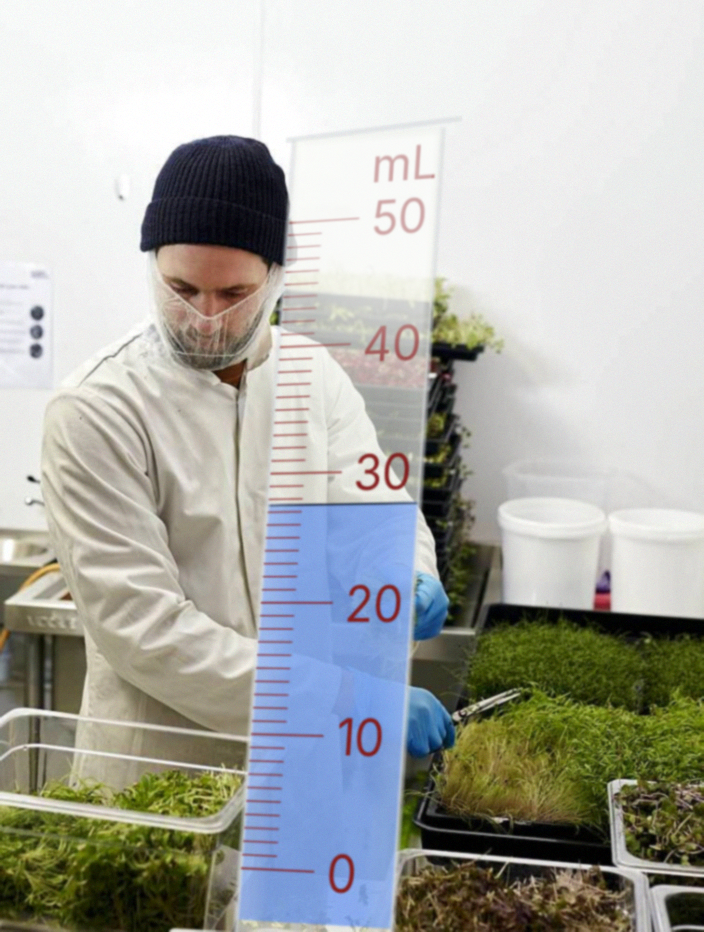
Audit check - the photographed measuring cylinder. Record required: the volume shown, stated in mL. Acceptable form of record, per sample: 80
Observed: 27.5
